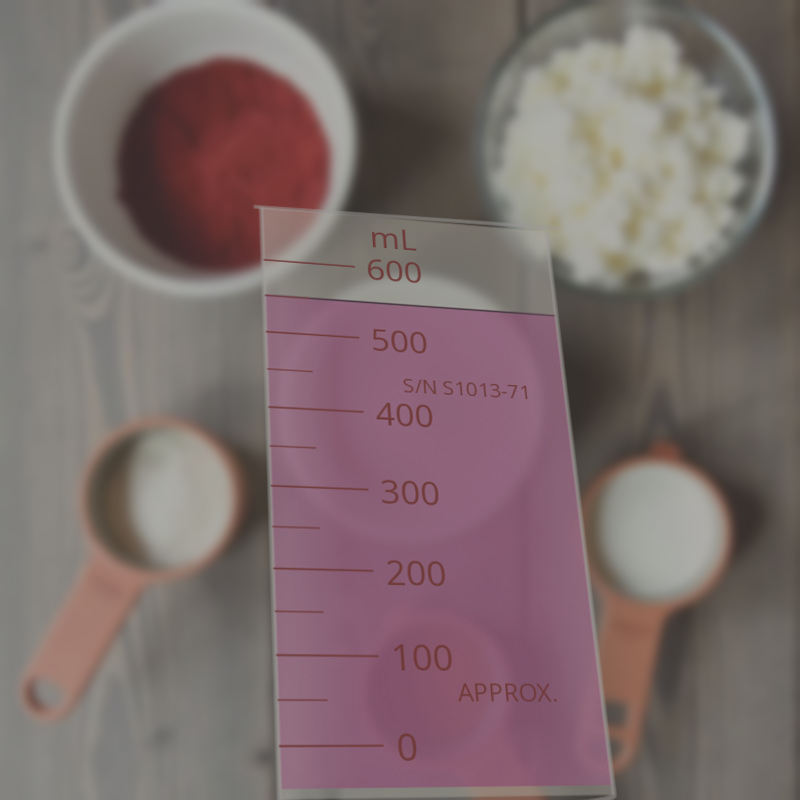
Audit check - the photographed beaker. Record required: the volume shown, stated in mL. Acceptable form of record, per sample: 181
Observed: 550
